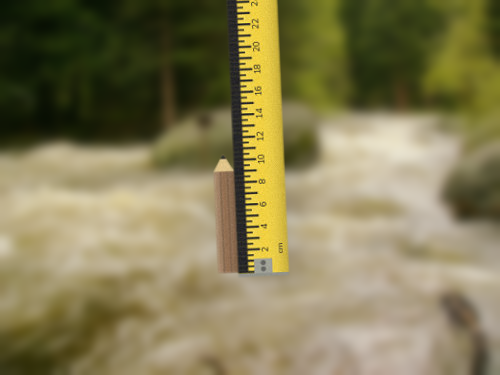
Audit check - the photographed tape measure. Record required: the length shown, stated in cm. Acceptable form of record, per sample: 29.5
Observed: 10.5
